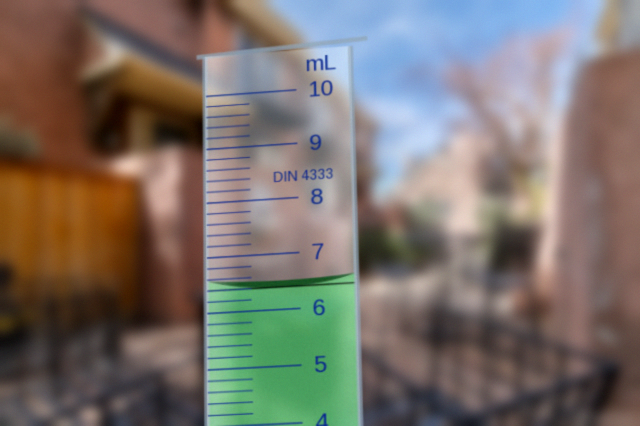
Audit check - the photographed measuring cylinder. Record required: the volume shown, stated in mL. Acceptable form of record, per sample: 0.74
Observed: 6.4
